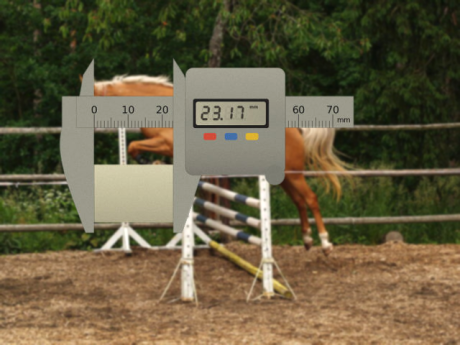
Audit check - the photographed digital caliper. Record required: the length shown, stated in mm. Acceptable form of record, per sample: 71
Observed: 23.17
